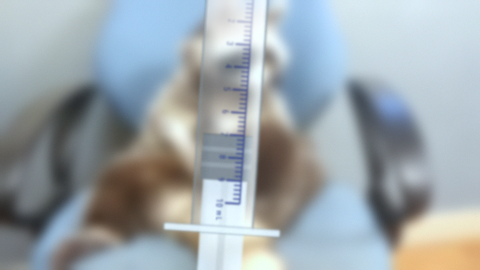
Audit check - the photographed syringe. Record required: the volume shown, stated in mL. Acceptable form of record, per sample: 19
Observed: 7
